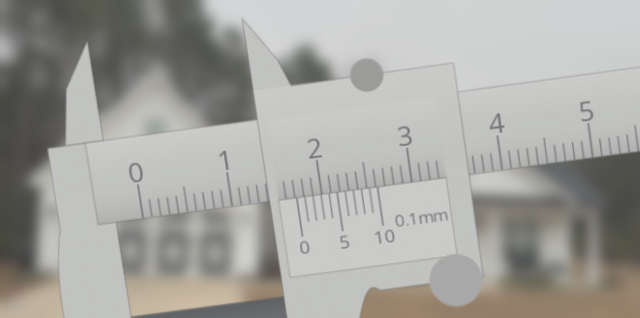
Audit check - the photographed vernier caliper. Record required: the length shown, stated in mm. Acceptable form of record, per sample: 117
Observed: 17.2
